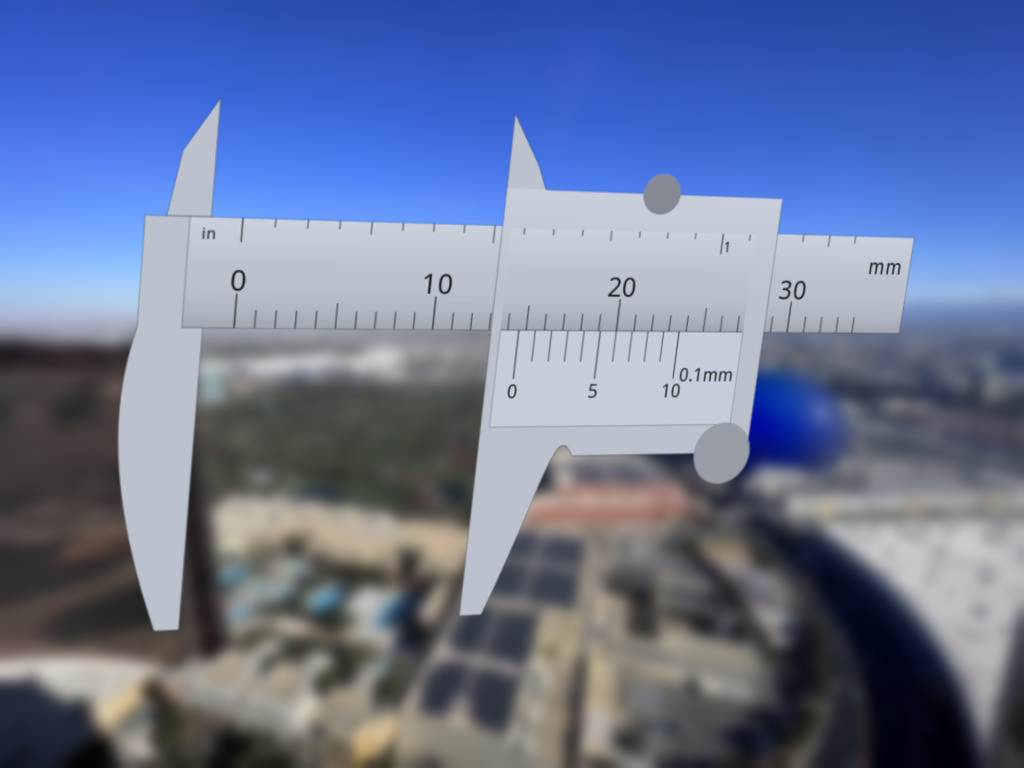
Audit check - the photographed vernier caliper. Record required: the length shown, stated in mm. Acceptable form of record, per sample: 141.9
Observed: 14.6
